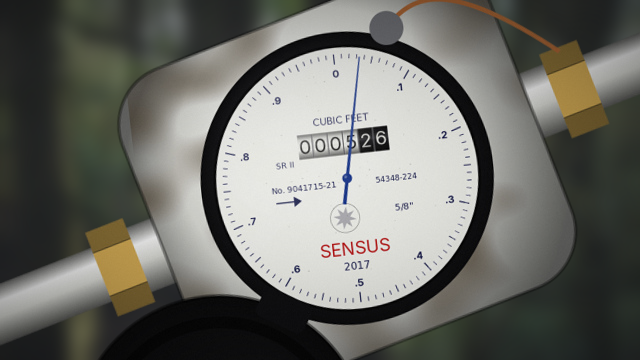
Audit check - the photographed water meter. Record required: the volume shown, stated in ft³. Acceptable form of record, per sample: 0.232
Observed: 526.03
